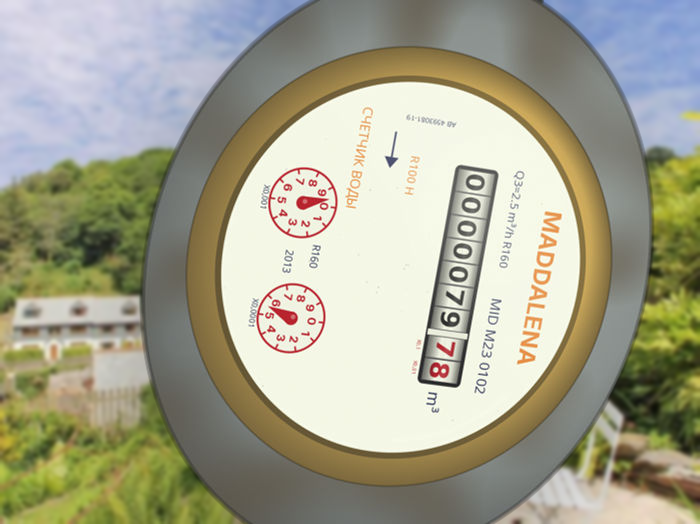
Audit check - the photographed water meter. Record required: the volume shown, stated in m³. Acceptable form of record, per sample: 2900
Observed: 79.7795
